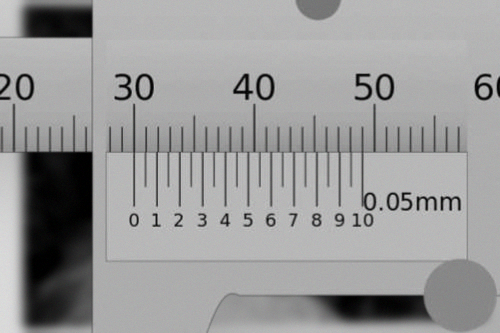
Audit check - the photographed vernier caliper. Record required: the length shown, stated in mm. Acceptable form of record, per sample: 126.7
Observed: 30.0
